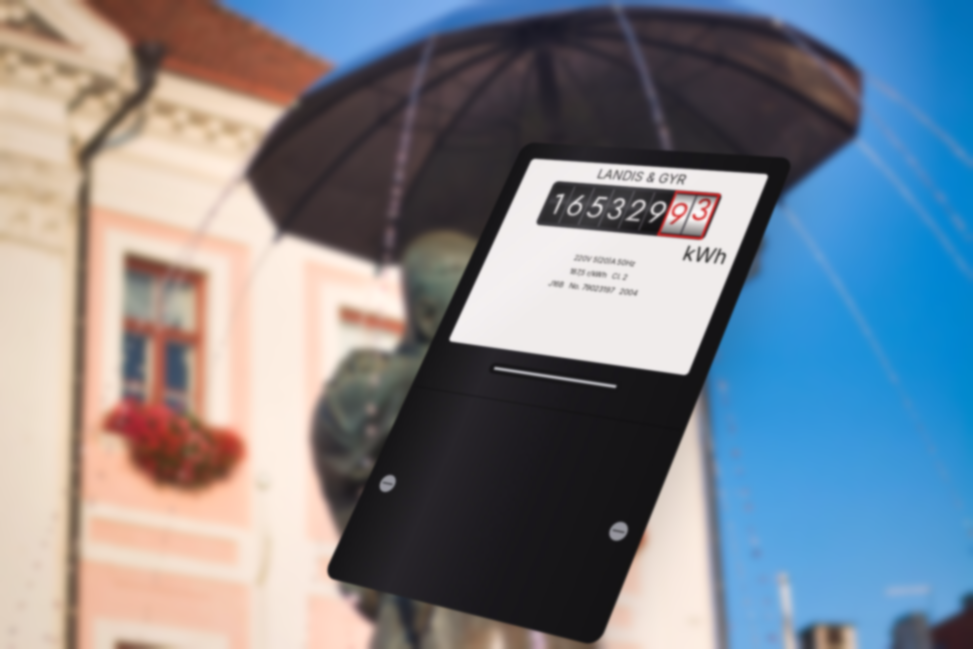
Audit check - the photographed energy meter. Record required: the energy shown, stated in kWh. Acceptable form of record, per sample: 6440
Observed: 165329.93
